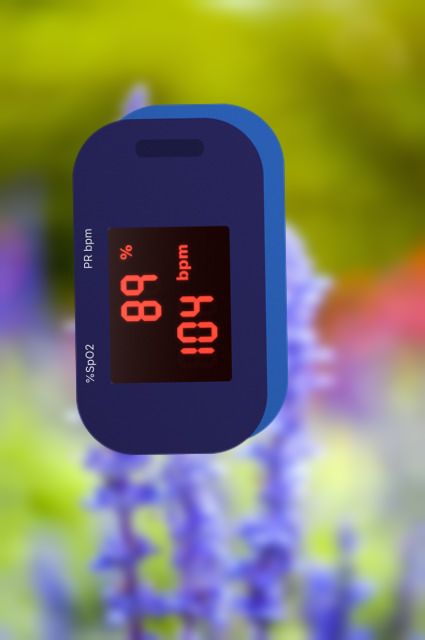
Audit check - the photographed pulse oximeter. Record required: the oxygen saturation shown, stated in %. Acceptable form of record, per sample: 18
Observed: 89
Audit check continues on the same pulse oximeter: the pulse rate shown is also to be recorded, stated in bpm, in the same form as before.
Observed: 104
